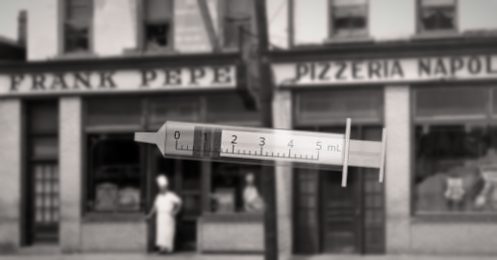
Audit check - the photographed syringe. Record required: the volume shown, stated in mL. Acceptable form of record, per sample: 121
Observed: 0.6
